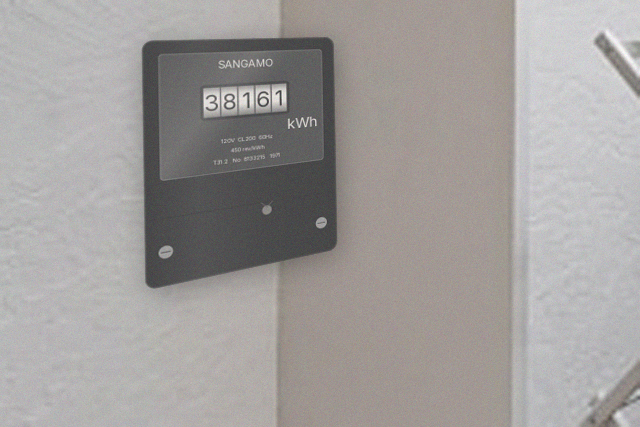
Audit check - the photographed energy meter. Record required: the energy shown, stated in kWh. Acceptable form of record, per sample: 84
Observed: 38161
